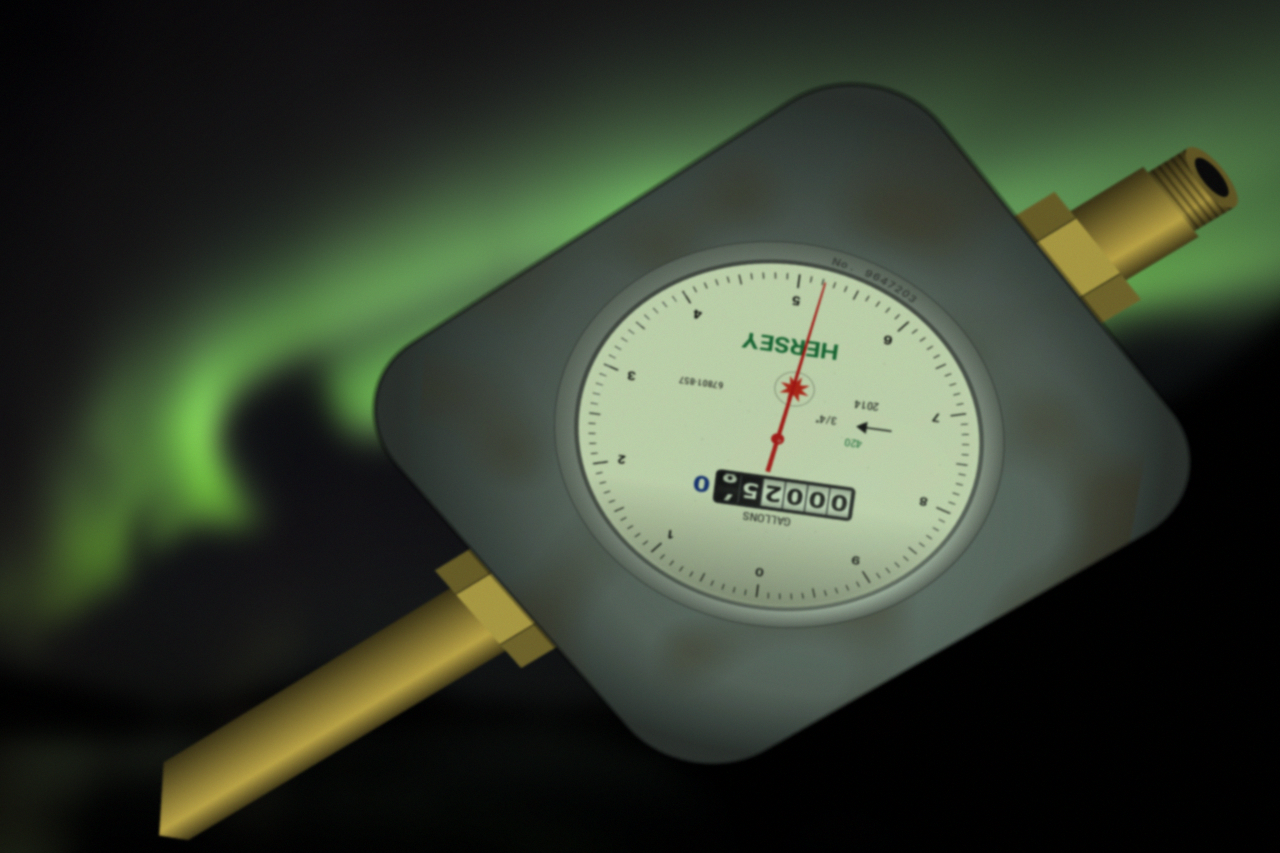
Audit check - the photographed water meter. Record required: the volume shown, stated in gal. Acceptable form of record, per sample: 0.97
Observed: 2575.2
